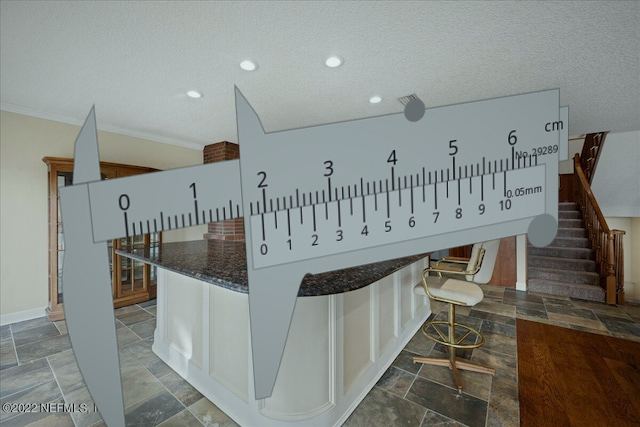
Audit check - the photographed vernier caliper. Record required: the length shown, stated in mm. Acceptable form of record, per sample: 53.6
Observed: 19.6
